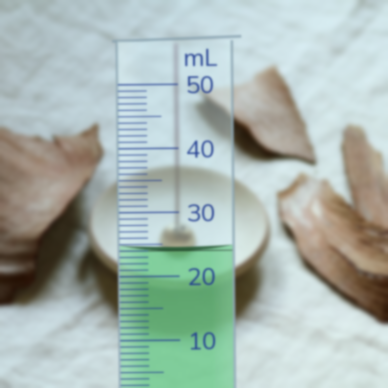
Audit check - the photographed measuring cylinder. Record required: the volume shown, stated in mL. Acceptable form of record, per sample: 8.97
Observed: 24
